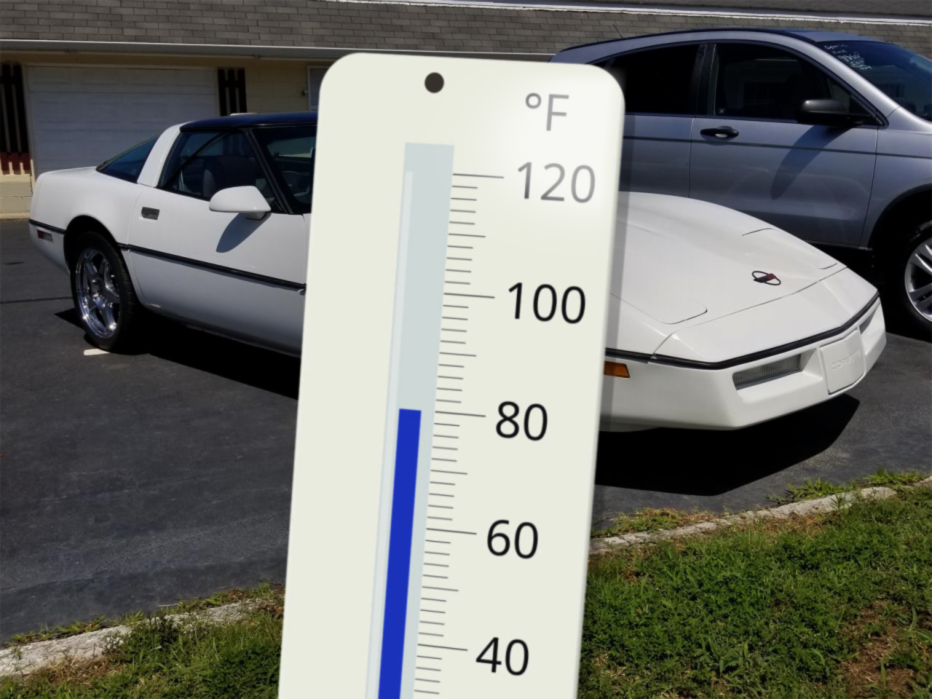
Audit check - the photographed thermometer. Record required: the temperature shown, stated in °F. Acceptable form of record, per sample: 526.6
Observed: 80
